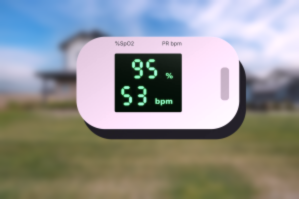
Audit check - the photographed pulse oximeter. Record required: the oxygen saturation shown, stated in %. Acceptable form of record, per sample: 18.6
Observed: 95
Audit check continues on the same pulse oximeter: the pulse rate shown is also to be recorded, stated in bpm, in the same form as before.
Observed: 53
